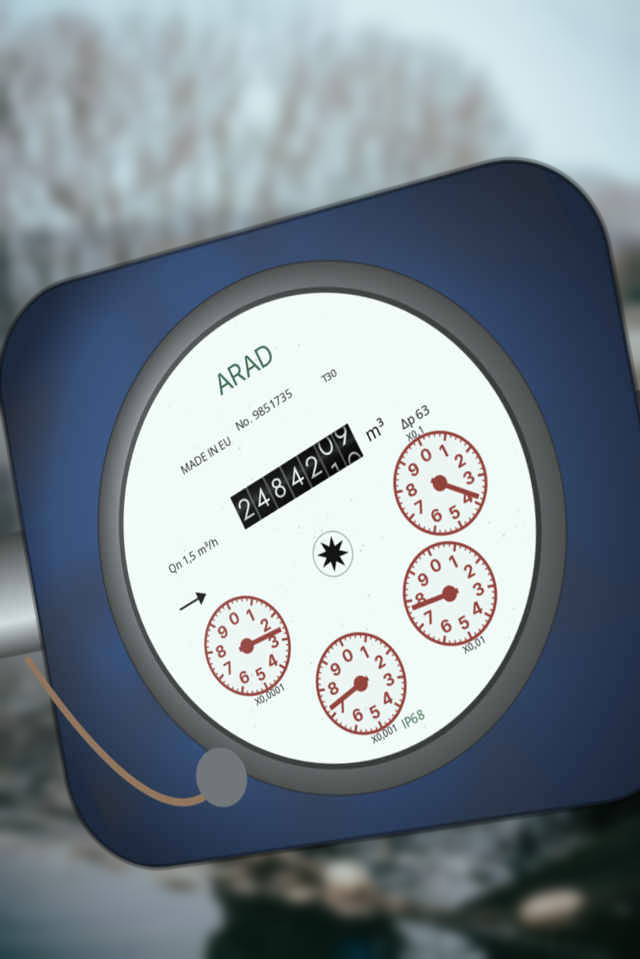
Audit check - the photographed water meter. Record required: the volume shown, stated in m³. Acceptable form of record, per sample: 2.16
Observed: 2484209.3772
